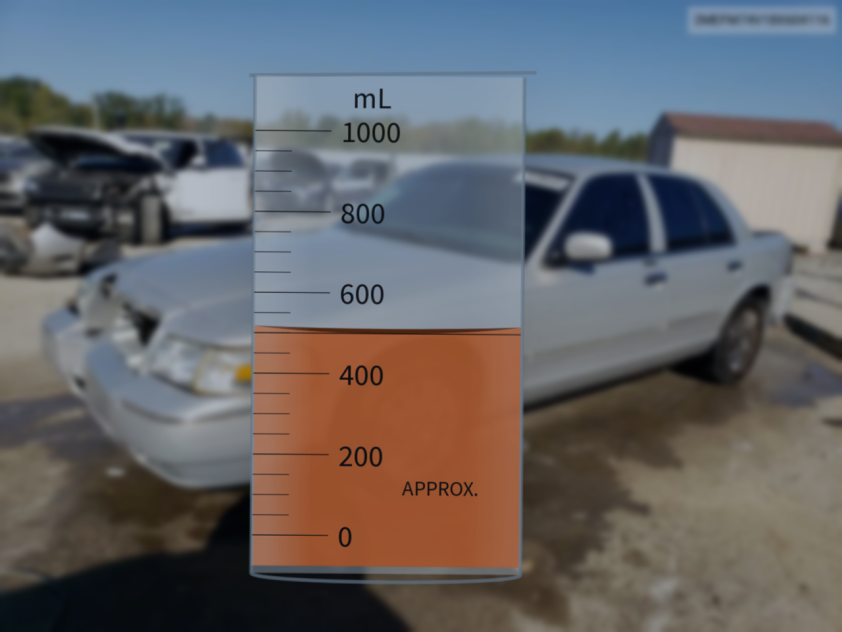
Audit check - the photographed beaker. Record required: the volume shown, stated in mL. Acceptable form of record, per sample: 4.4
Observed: 500
